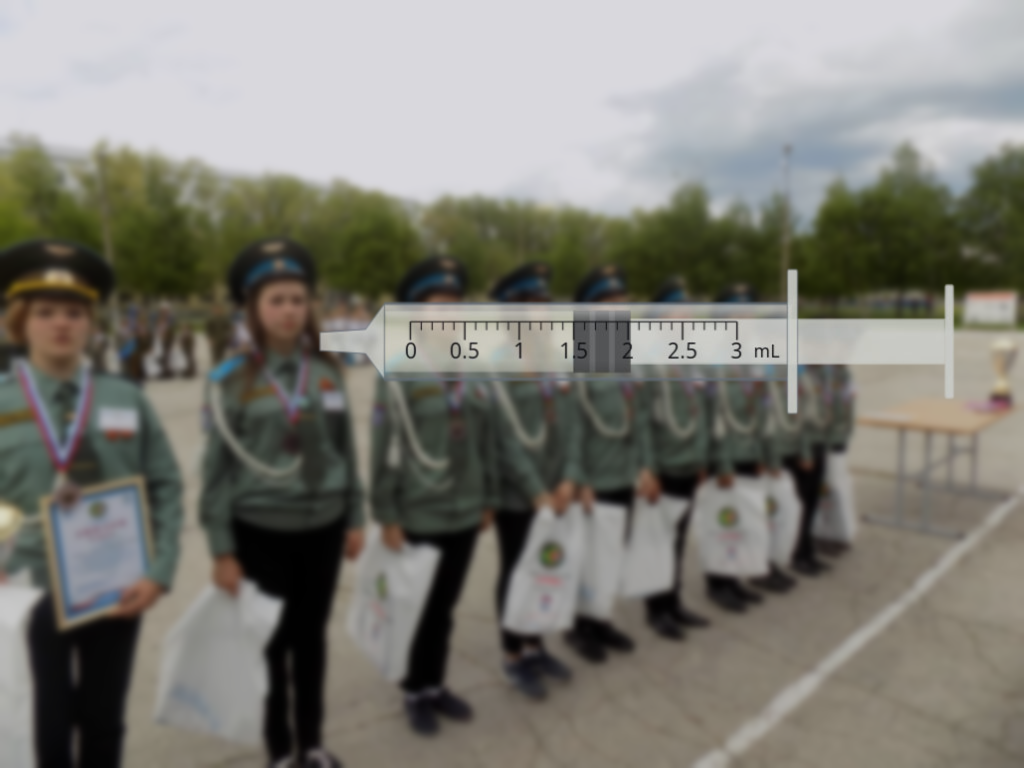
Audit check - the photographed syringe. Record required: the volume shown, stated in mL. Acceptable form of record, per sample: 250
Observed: 1.5
